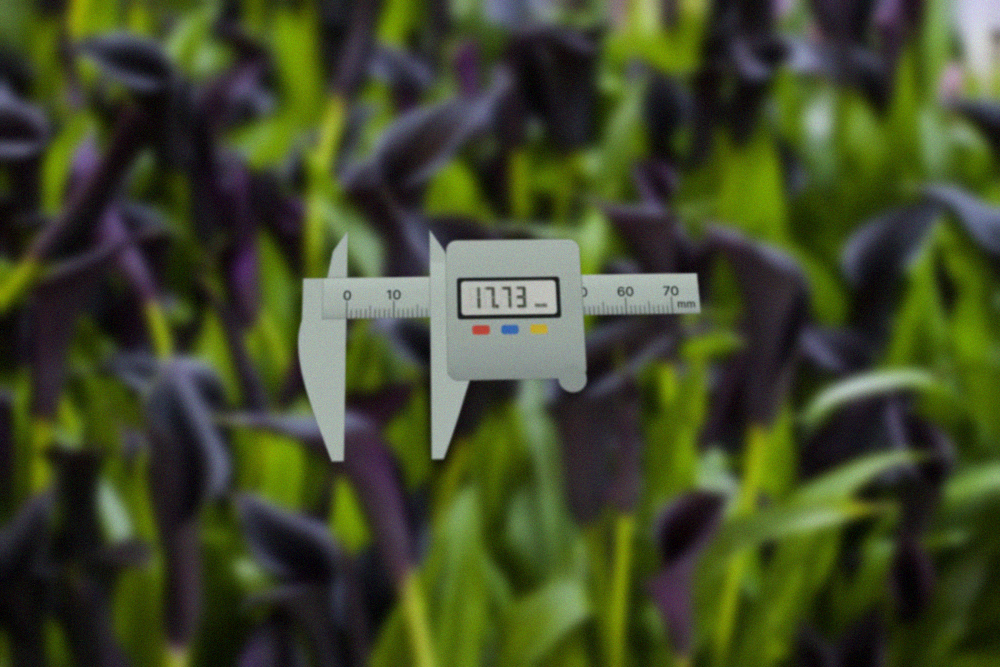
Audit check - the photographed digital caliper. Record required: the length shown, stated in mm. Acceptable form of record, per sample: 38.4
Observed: 17.73
